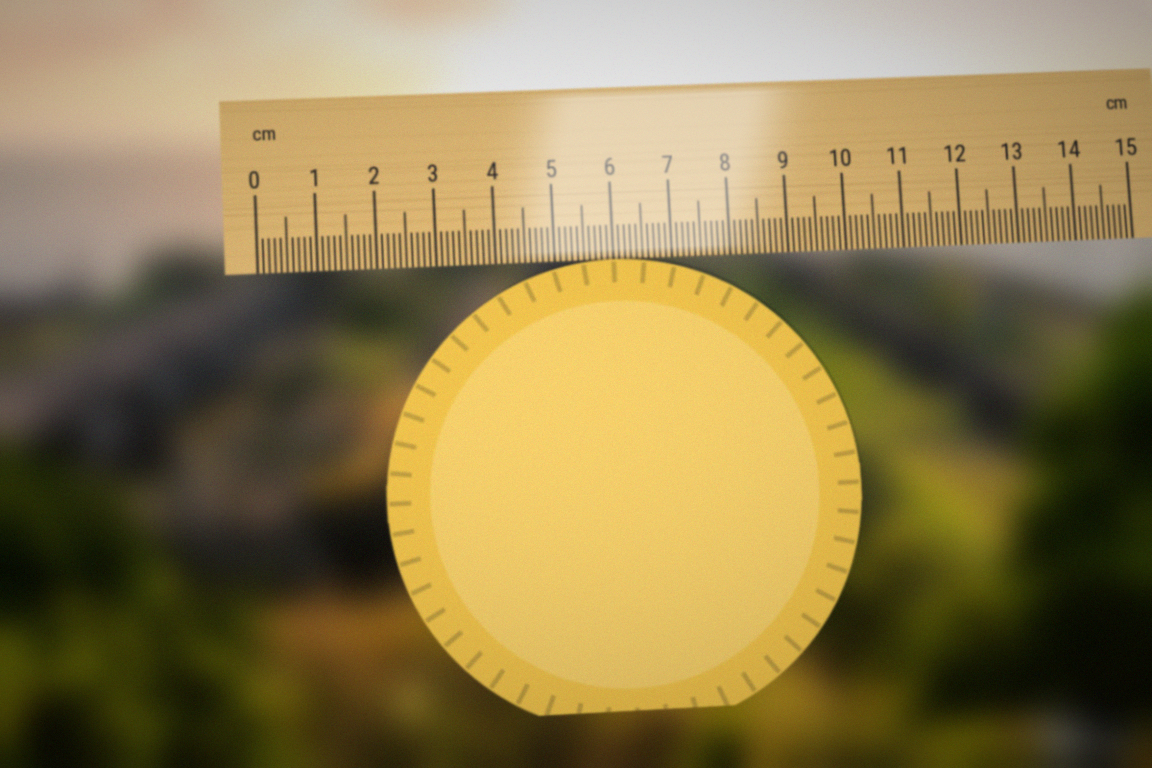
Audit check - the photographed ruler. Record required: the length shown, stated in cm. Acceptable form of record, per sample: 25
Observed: 8
